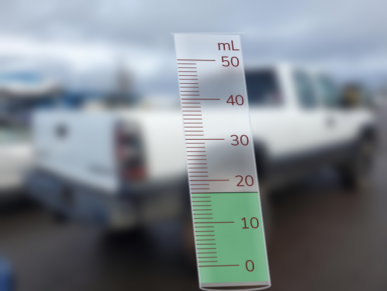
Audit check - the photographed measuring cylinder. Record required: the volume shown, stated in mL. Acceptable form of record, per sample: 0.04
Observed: 17
